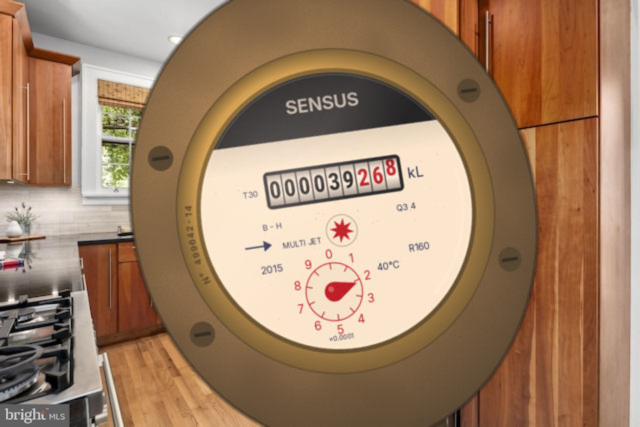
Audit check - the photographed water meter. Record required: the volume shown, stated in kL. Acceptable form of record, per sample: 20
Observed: 39.2682
